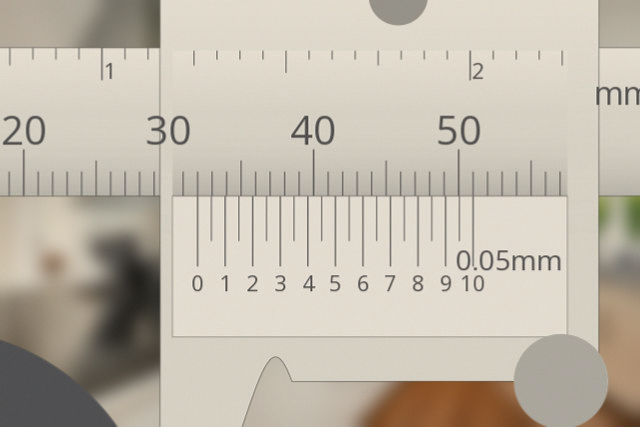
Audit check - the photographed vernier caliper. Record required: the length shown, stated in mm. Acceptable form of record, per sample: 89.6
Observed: 32.0
